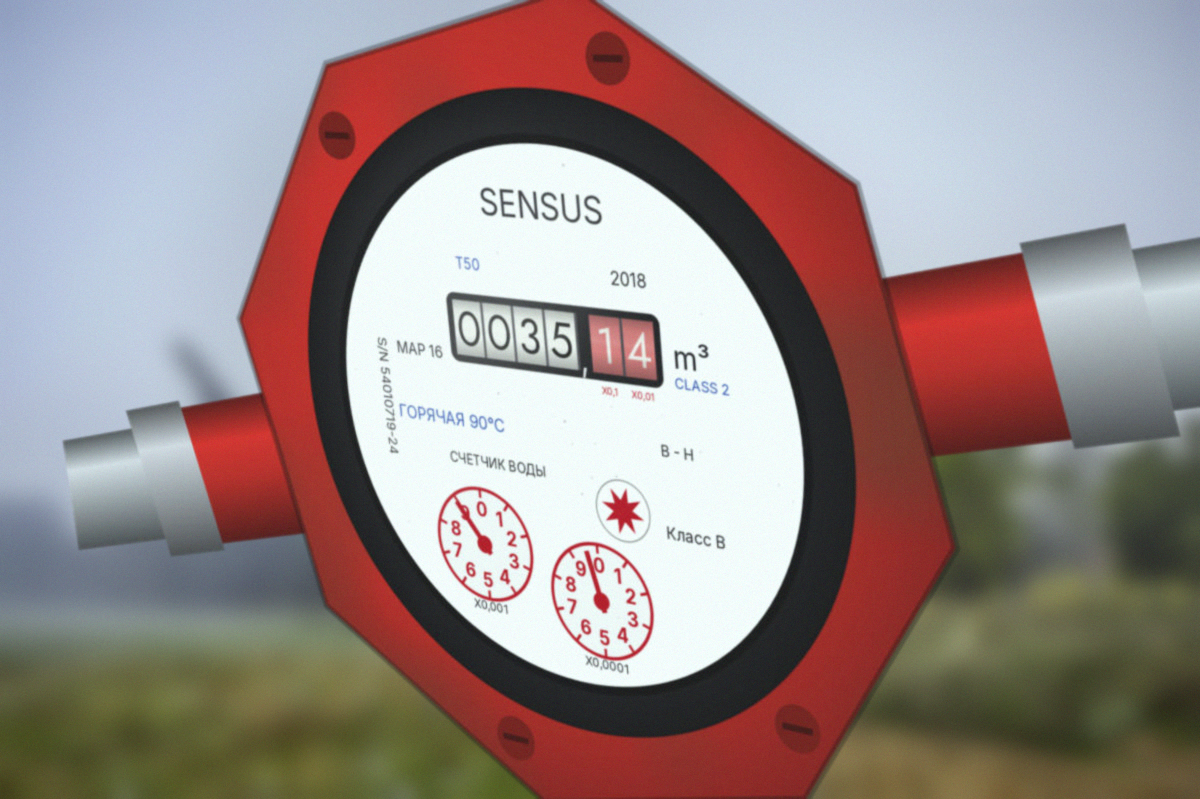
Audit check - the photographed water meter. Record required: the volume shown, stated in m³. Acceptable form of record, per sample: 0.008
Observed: 35.1489
